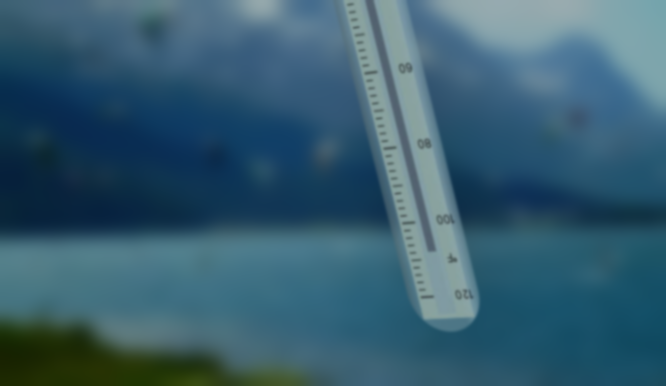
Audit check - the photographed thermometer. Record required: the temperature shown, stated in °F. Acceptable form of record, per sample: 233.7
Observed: 108
